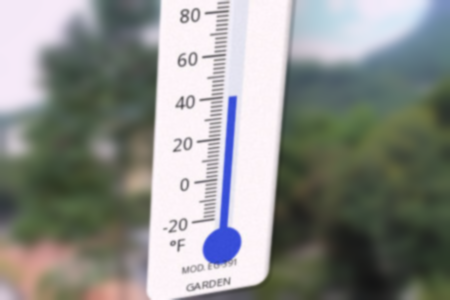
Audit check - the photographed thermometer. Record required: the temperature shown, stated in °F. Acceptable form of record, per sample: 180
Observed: 40
